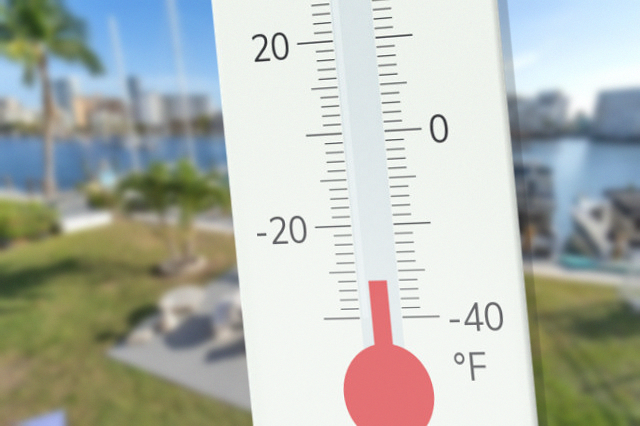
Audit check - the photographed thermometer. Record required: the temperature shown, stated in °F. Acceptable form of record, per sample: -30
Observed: -32
